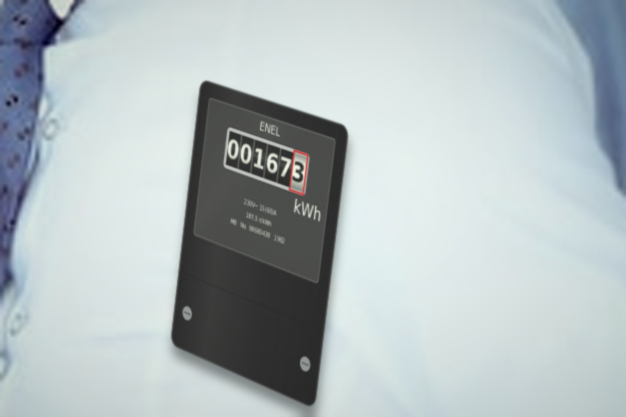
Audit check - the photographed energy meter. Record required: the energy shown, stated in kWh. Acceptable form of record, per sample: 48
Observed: 167.3
